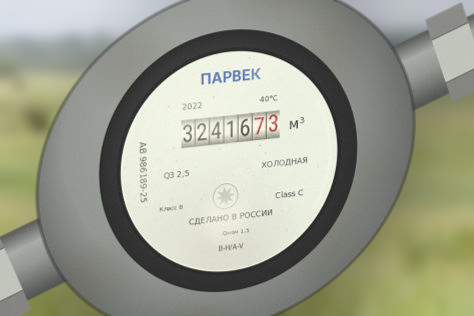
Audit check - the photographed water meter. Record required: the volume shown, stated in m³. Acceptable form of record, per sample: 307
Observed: 32416.73
